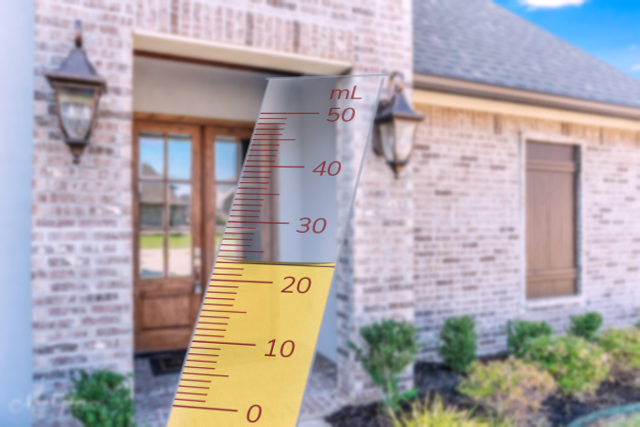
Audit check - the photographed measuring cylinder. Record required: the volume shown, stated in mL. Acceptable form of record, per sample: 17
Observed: 23
